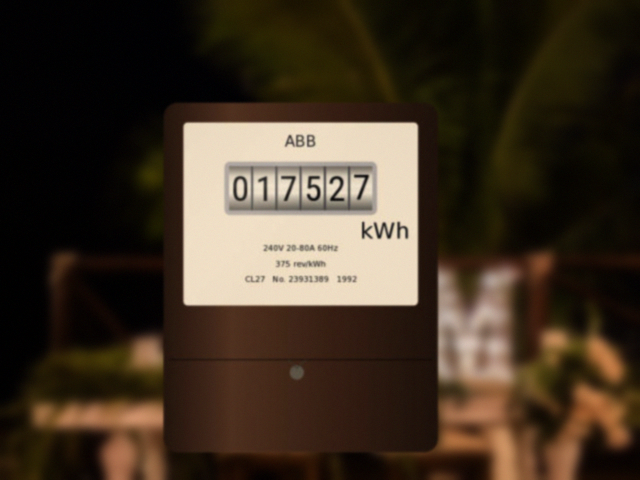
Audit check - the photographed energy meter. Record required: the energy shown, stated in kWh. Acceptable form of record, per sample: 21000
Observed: 17527
